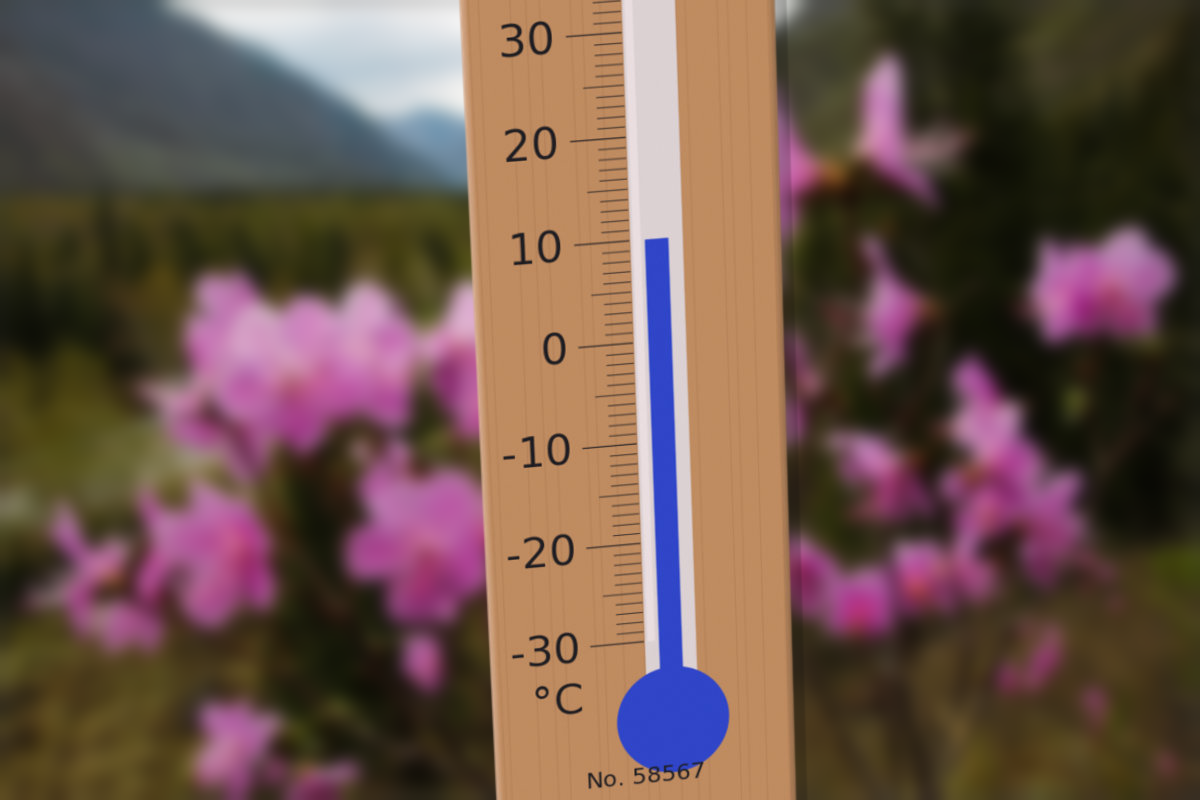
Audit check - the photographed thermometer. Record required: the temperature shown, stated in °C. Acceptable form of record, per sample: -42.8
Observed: 10
